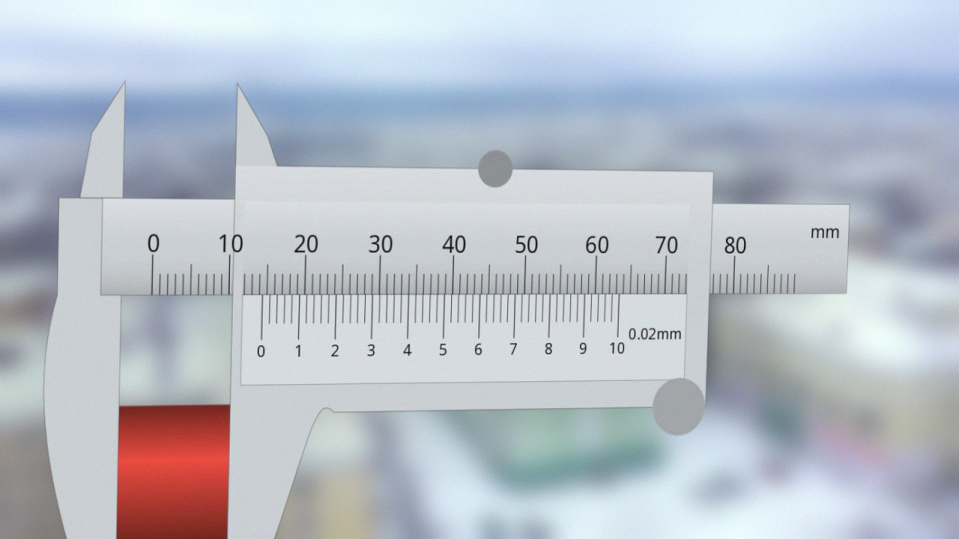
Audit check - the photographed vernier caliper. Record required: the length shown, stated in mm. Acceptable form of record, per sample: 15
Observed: 14.4
